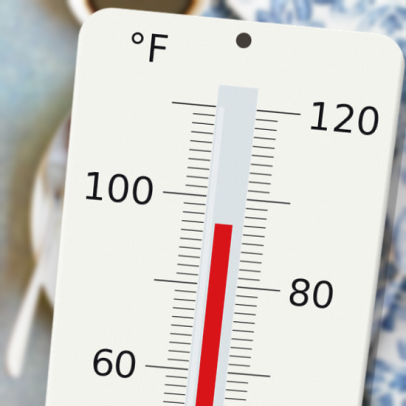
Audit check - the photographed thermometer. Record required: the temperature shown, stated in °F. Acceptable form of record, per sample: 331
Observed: 94
